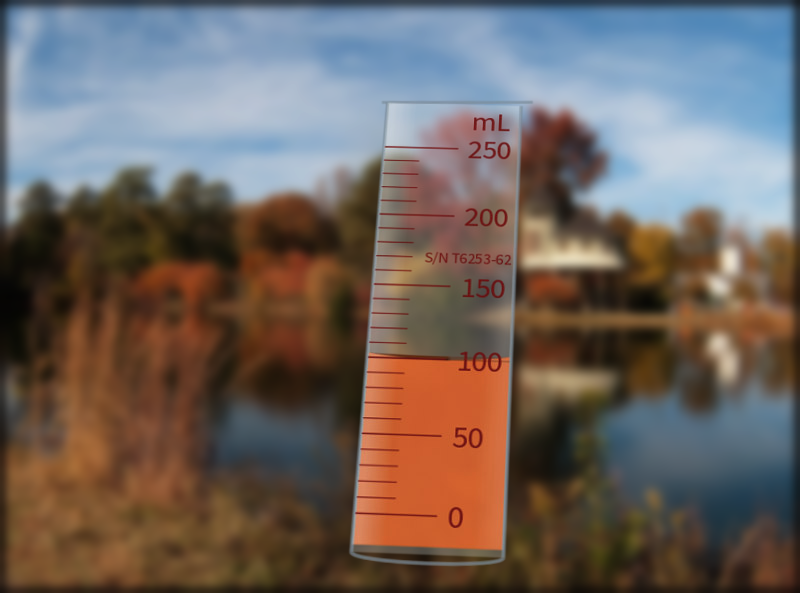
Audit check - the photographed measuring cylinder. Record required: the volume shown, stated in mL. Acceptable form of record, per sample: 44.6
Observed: 100
